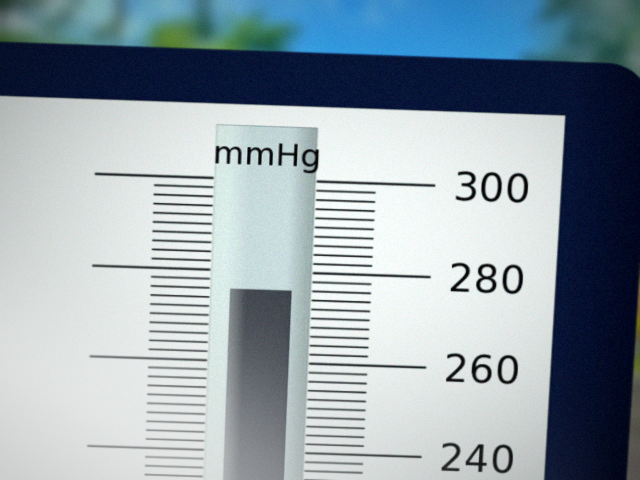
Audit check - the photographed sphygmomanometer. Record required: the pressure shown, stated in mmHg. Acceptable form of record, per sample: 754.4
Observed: 276
